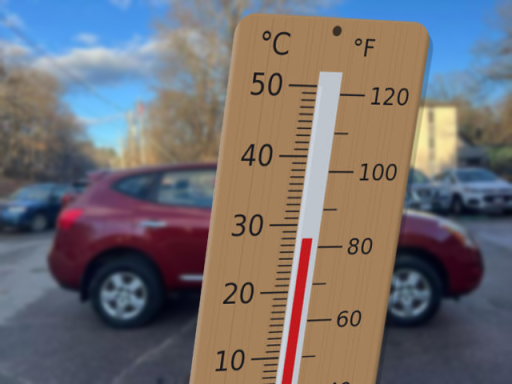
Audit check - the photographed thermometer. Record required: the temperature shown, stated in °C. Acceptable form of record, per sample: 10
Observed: 28
